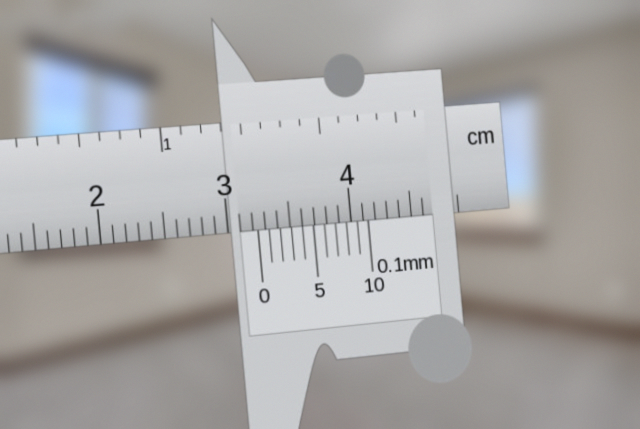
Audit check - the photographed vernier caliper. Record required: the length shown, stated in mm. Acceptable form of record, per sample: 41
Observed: 32.4
